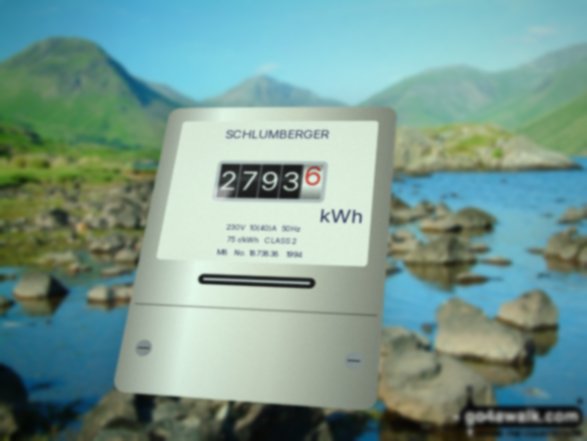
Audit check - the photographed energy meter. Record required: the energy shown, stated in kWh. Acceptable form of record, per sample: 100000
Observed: 2793.6
